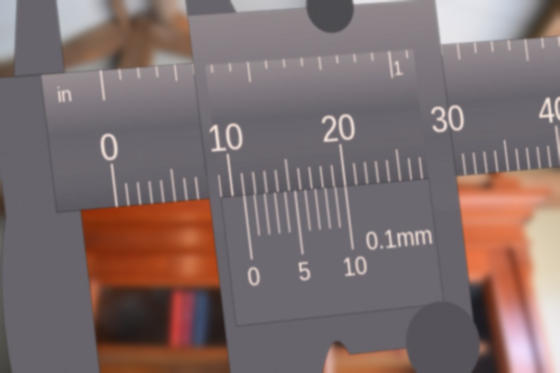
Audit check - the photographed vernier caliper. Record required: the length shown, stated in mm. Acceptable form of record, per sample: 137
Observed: 11.0
